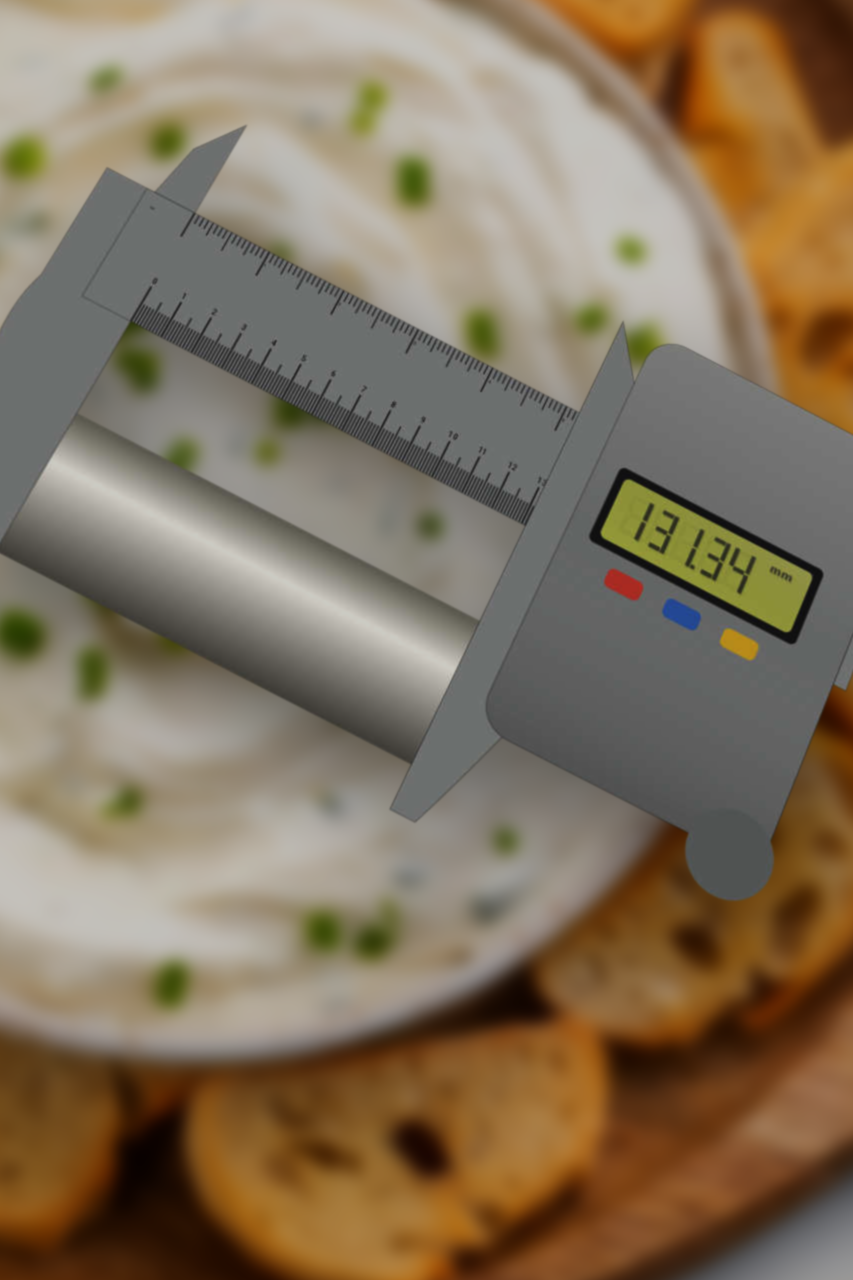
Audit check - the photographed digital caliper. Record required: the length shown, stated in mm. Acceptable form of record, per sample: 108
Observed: 131.34
